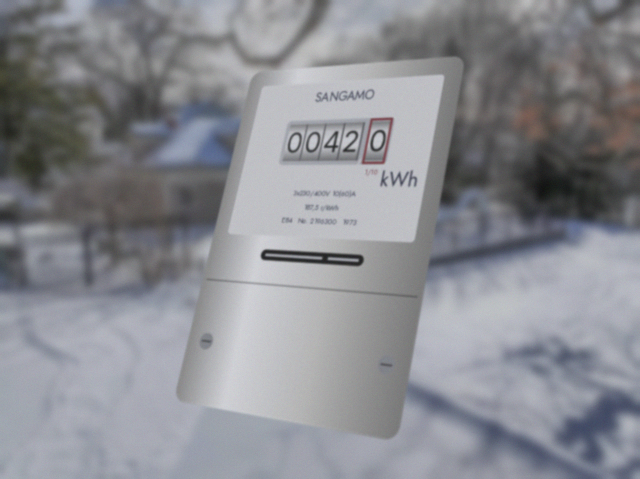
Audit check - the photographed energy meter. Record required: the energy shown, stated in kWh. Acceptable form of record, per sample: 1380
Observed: 42.0
